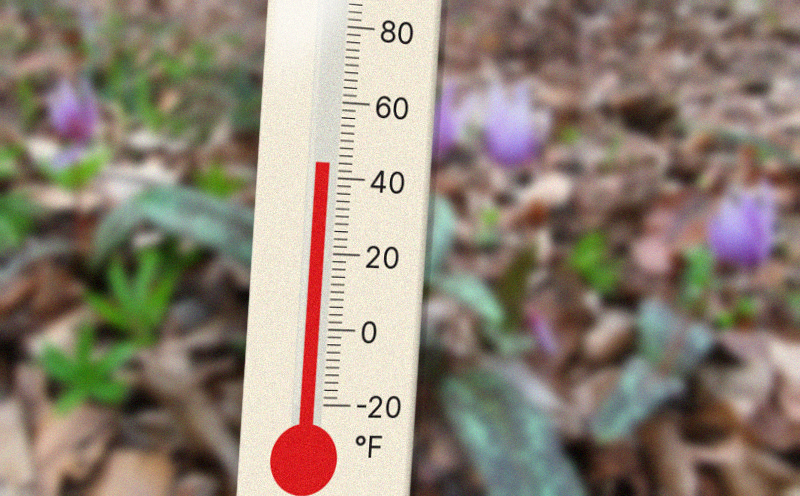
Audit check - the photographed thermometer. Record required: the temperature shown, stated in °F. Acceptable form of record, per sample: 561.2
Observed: 44
